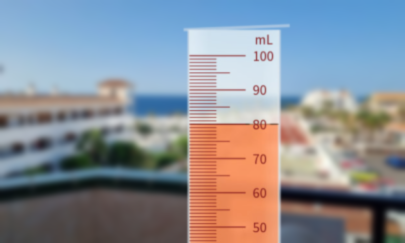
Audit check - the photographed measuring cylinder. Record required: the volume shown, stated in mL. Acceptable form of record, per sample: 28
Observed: 80
